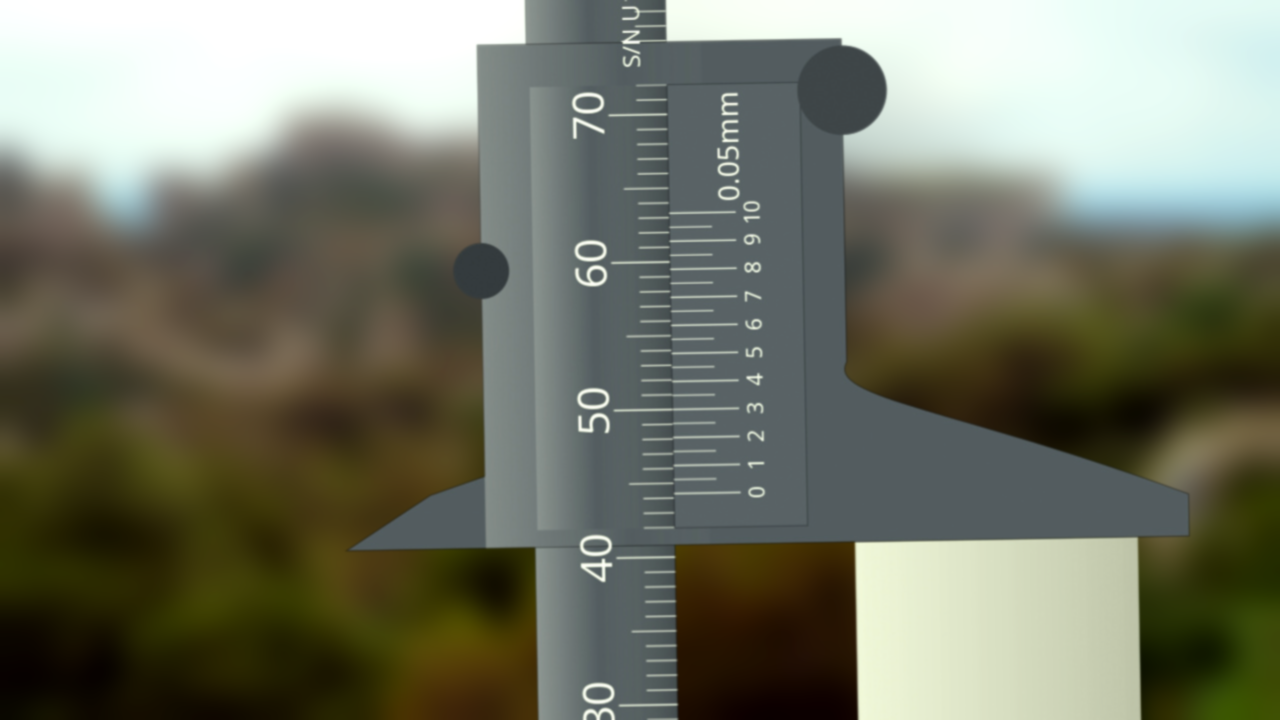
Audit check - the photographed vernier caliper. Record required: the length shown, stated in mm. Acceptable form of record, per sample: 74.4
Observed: 44.3
